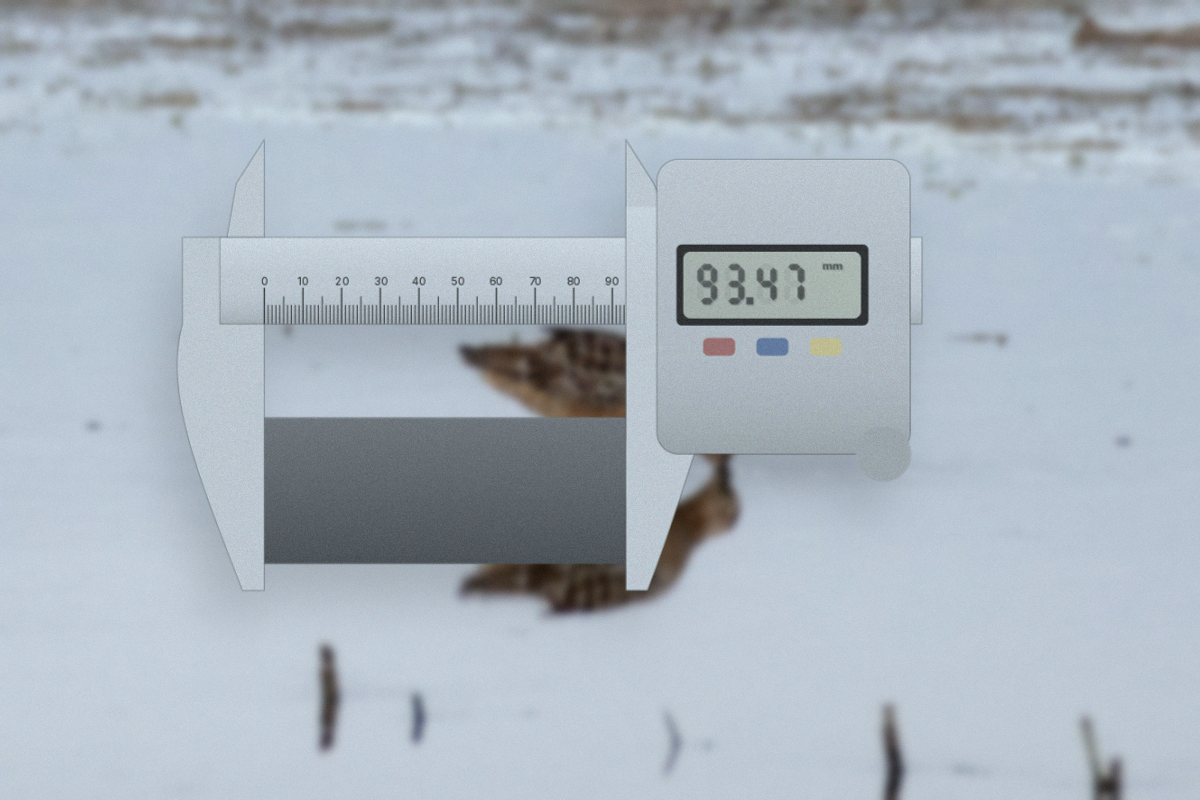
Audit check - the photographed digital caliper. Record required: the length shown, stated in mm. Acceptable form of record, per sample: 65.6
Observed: 93.47
